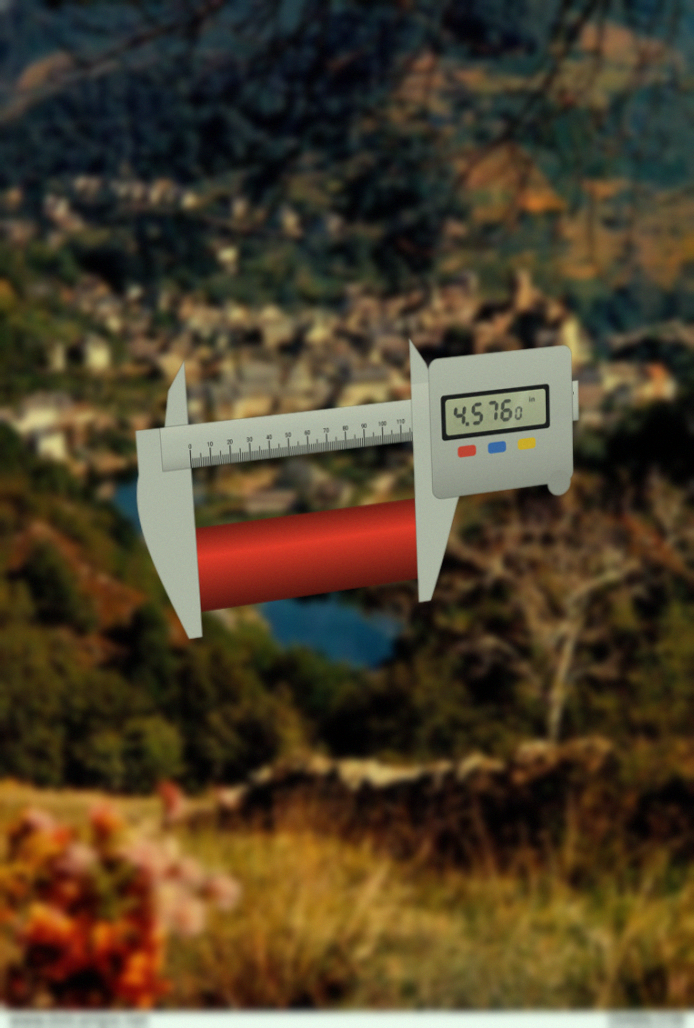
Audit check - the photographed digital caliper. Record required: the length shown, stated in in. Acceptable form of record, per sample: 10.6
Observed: 4.5760
